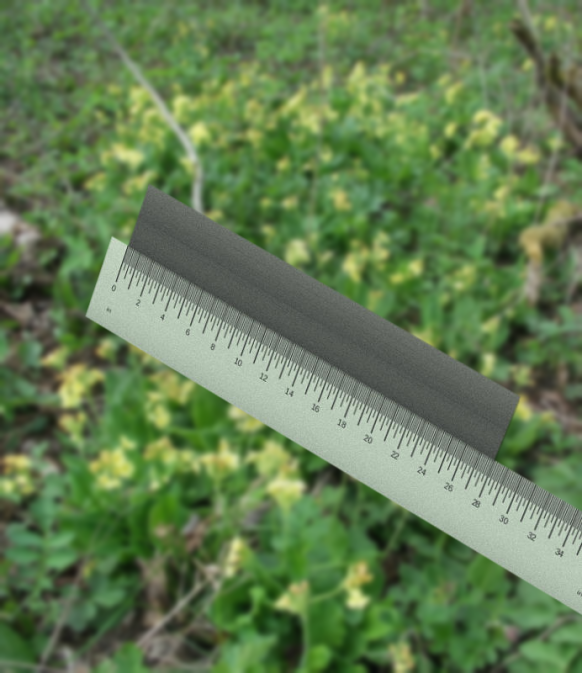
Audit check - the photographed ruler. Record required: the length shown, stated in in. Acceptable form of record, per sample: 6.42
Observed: 28
